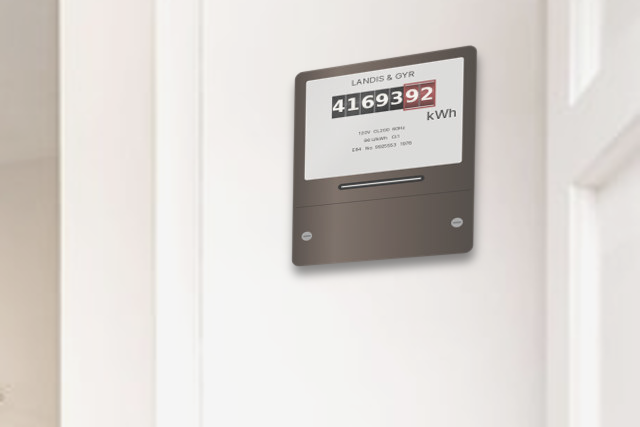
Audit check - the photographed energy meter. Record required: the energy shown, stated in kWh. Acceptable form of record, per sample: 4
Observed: 41693.92
